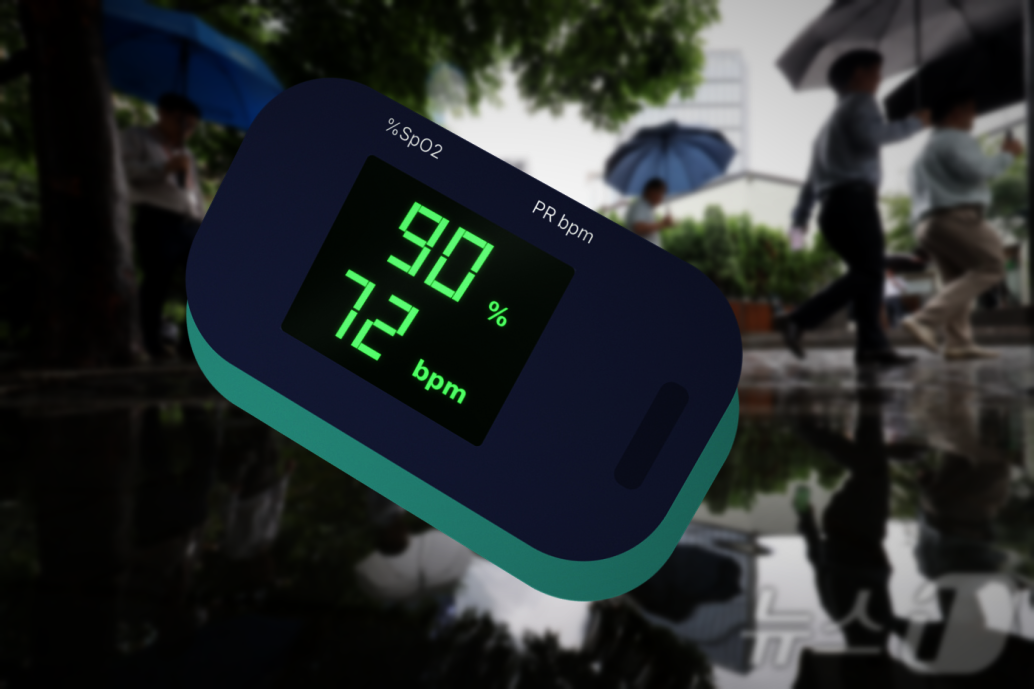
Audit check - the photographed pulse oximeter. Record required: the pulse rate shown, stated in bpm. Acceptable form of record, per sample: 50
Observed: 72
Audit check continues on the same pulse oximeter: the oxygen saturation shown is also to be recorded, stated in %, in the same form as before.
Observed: 90
